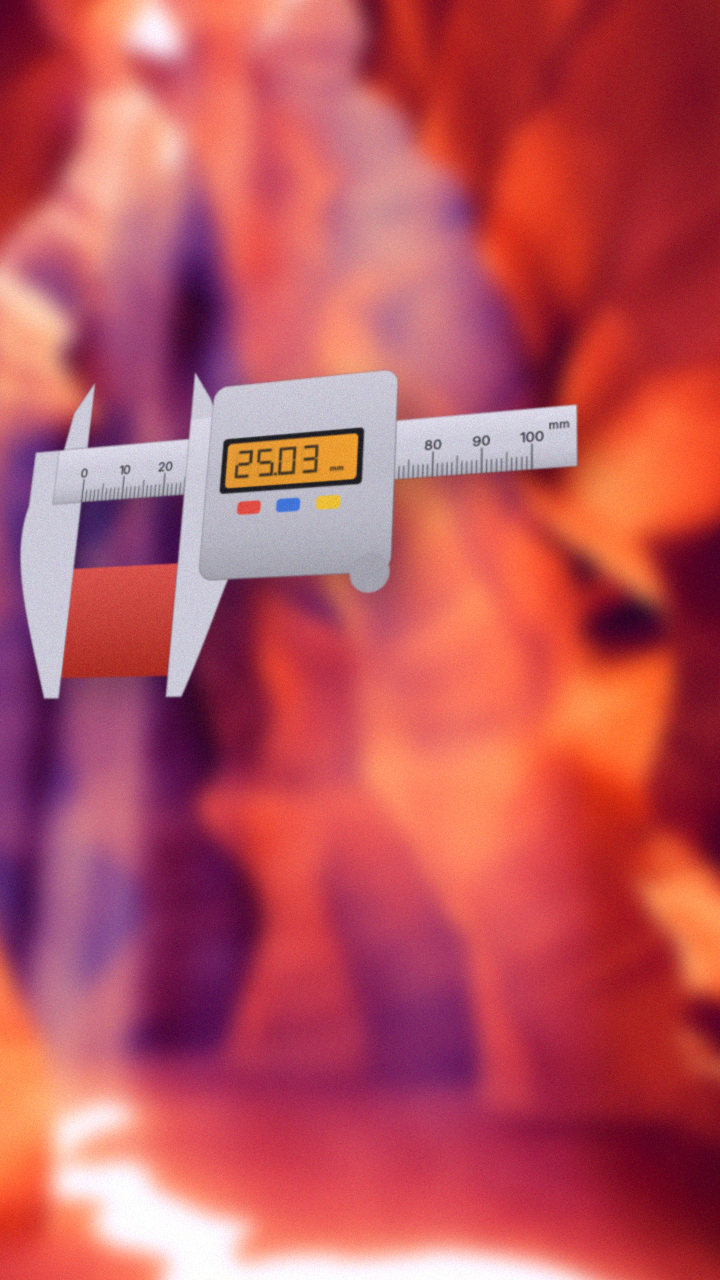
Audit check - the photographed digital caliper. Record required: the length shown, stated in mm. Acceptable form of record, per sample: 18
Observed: 25.03
